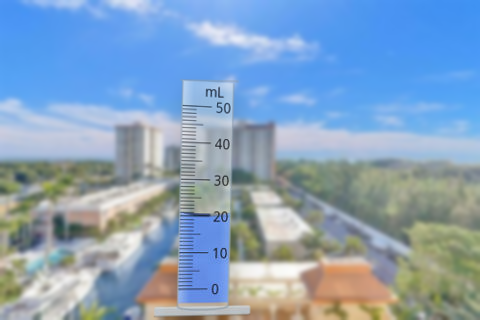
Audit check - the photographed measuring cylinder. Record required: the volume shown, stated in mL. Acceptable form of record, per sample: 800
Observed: 20
